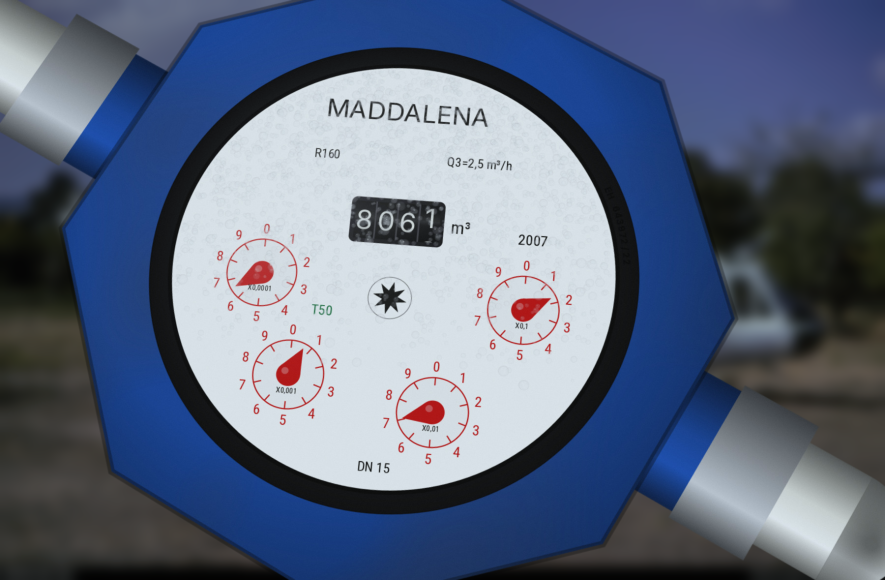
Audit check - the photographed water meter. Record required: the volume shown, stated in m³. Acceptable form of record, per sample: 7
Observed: 8061.1706
